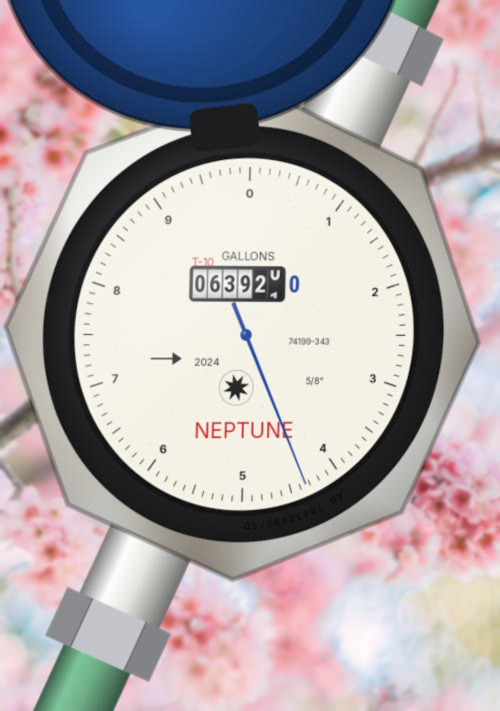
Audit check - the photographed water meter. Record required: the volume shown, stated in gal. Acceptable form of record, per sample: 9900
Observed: 639204.3
